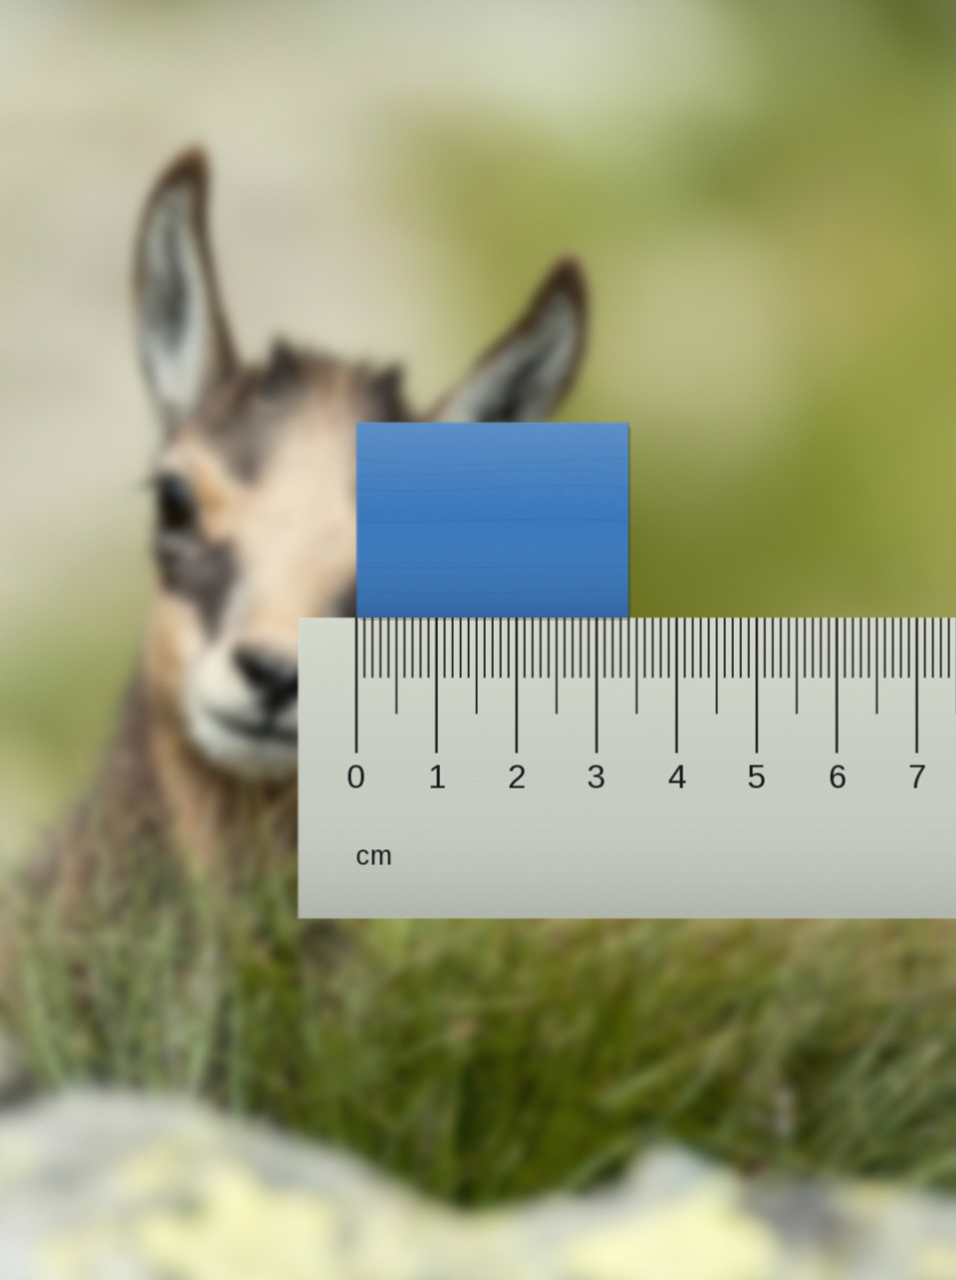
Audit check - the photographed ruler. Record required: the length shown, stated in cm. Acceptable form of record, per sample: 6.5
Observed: 3.4
